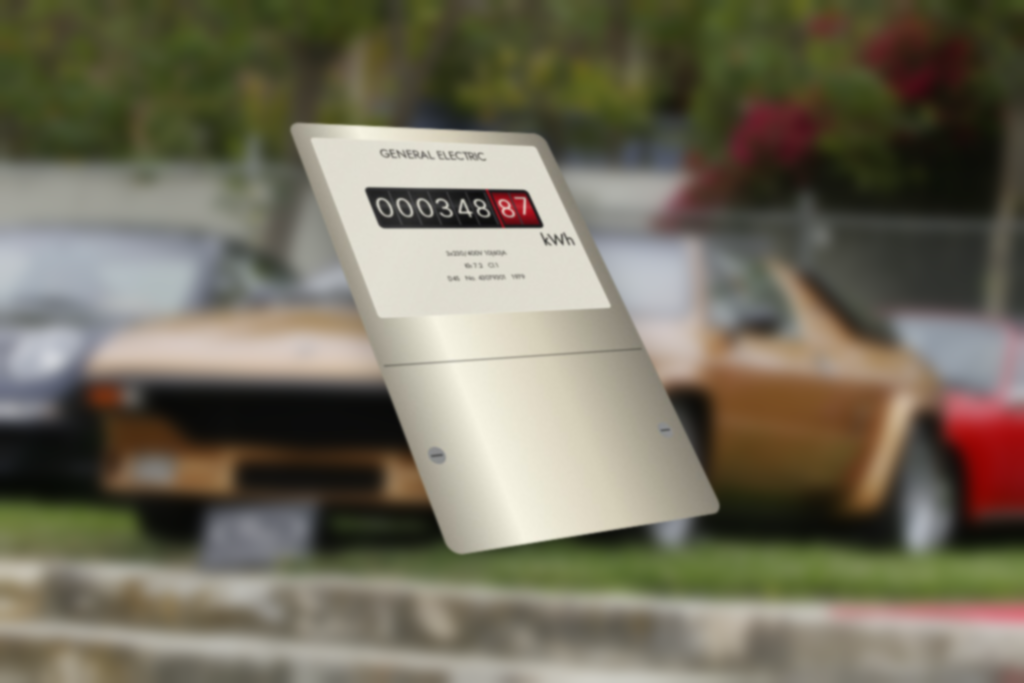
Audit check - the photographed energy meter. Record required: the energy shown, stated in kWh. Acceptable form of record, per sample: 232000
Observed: 348.87
